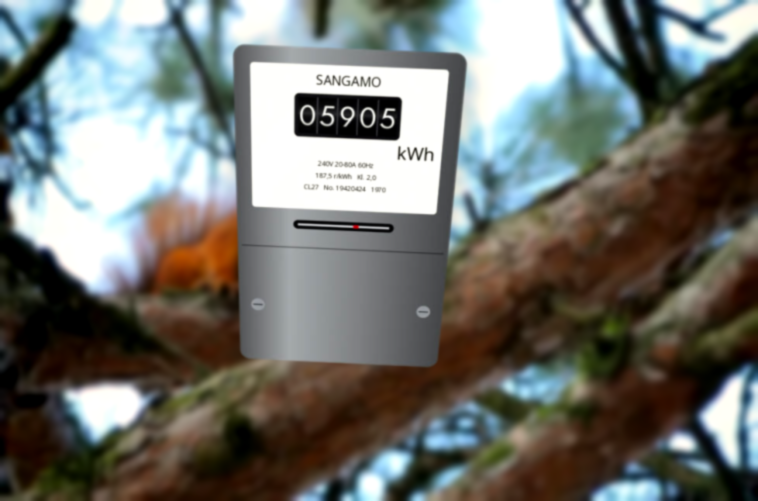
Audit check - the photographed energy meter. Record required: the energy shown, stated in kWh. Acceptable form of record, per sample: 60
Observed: 5905
